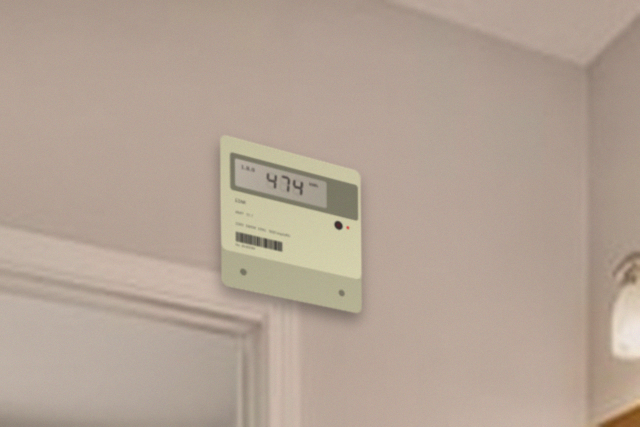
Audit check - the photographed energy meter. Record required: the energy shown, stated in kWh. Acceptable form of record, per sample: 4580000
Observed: 474
